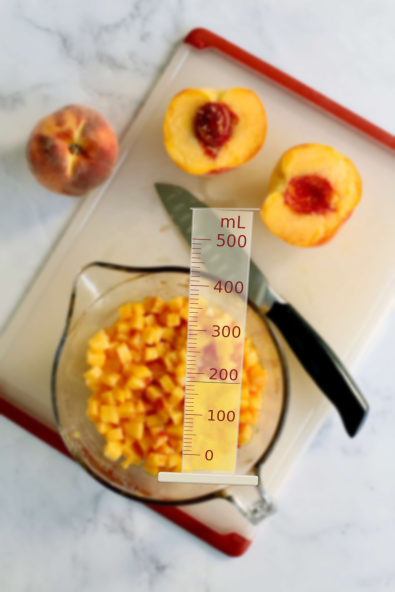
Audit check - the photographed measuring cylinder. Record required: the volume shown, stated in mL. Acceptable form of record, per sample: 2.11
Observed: 180
